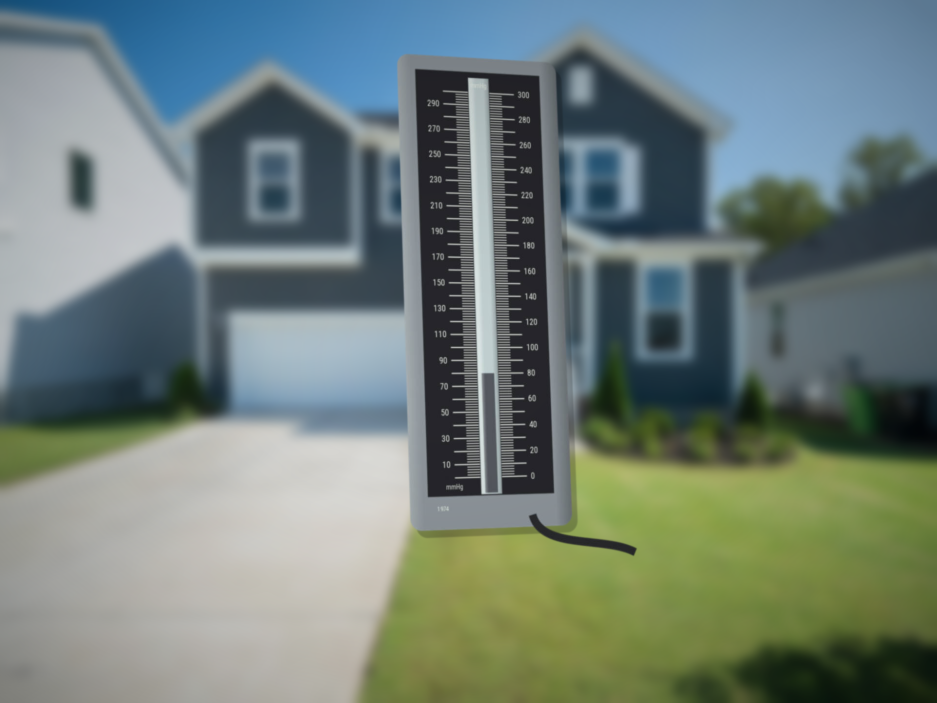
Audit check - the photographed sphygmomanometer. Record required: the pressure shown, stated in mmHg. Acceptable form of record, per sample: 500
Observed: 80
